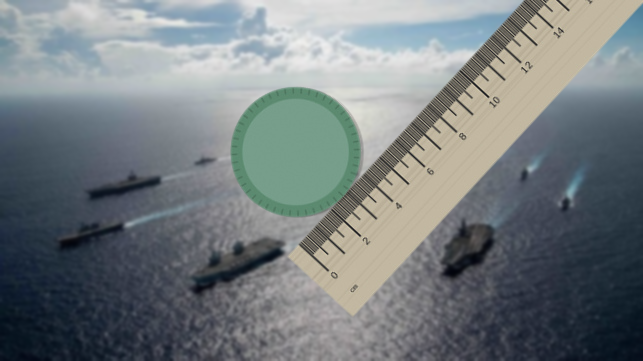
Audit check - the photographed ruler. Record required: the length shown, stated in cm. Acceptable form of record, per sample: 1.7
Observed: 5.5
